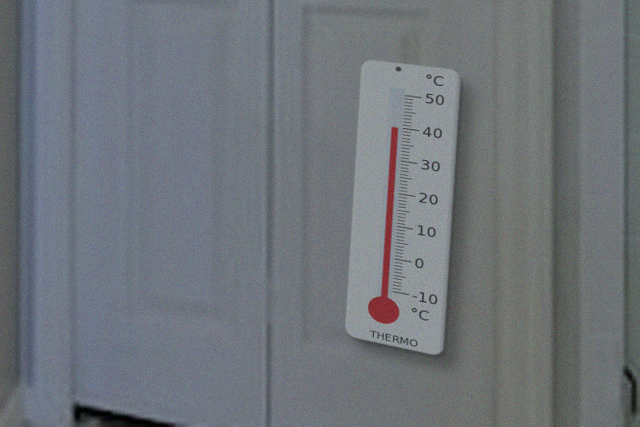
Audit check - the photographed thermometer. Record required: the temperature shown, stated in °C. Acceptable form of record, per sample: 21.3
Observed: 40
